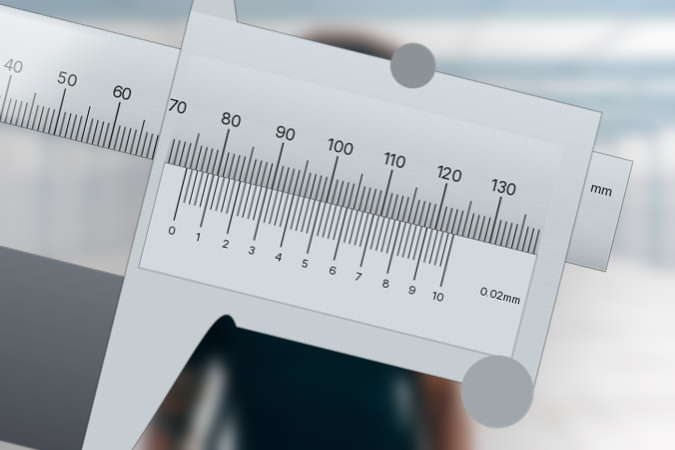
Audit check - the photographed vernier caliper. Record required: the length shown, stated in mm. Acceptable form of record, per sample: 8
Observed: 74.4
